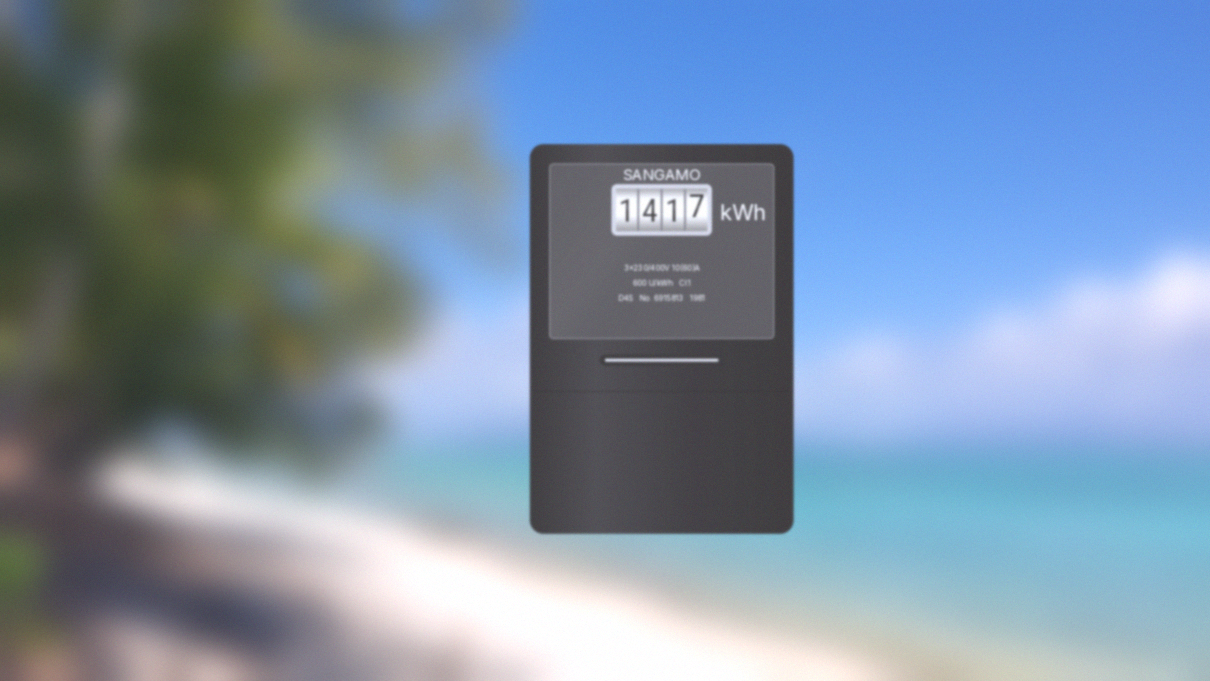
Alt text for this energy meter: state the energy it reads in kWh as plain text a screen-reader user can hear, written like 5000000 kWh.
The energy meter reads 1417 kWh
